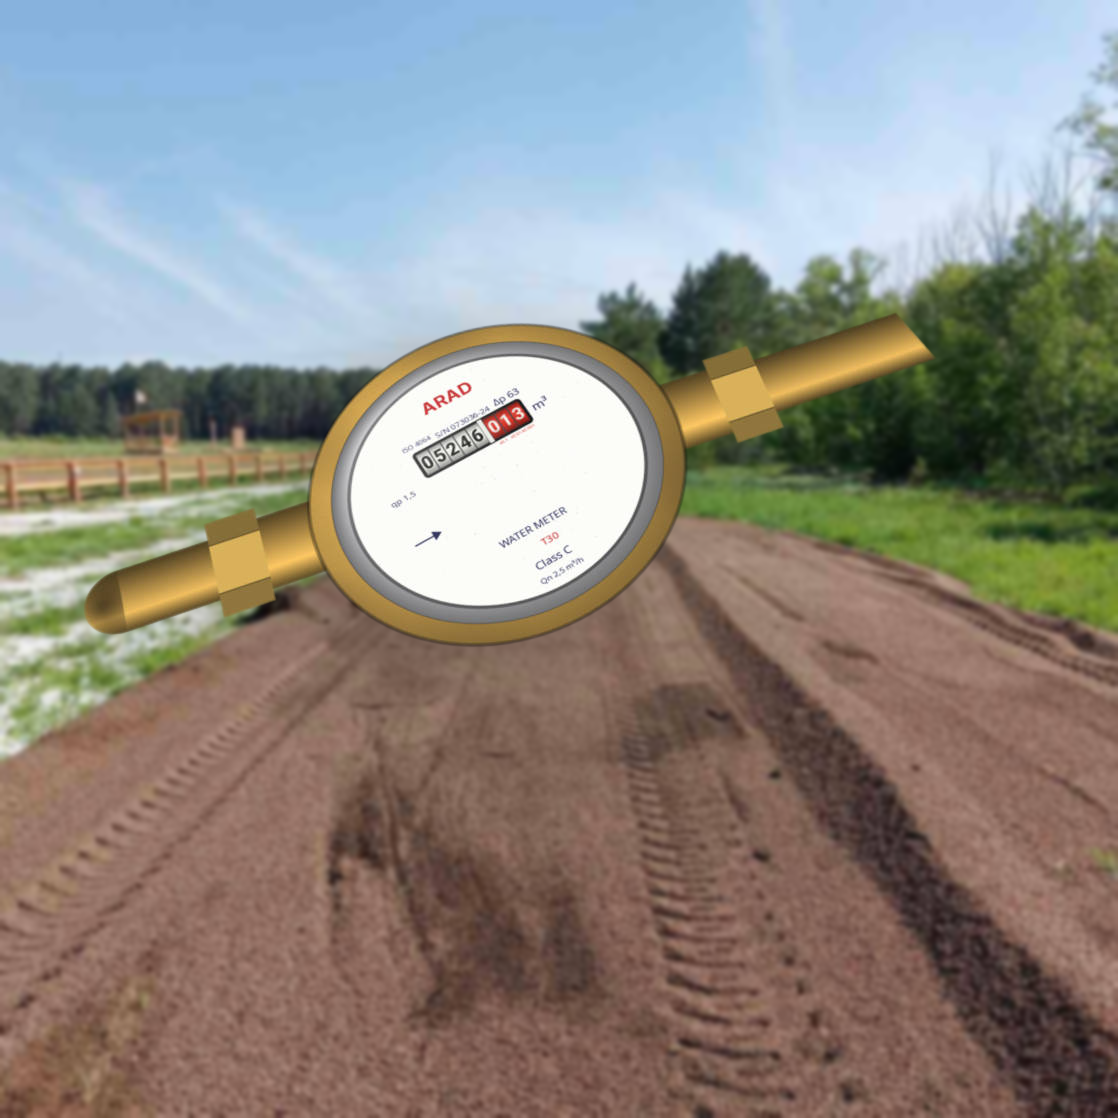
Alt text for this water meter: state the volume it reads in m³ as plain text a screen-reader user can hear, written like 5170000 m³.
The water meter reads 5246.013 m³
